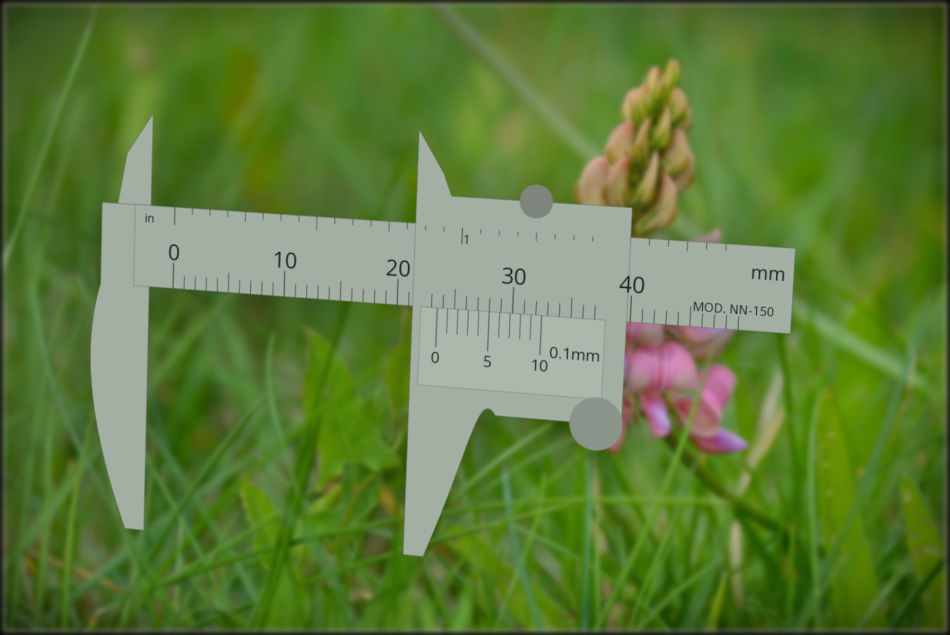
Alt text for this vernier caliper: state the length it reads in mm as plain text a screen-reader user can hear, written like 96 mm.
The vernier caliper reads 23.5 mm
